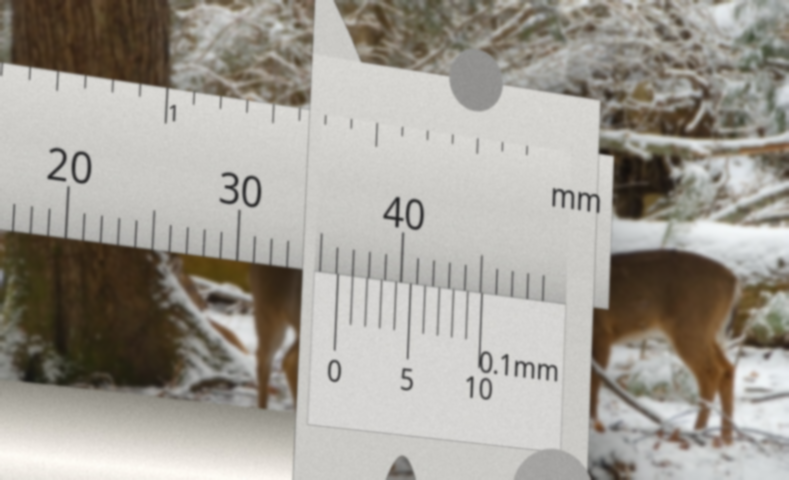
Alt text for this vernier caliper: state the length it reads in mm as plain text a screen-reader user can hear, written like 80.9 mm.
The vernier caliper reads 36.1 mm
